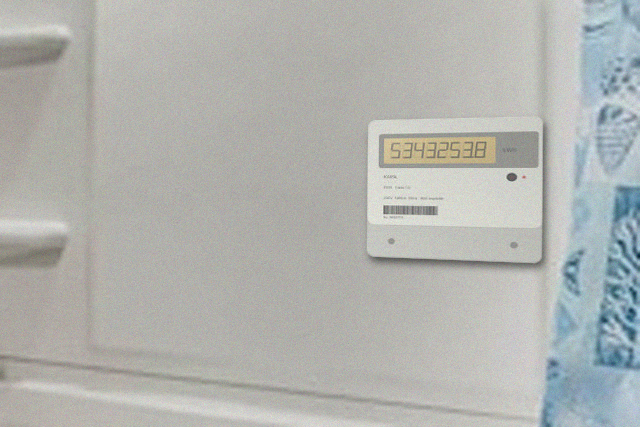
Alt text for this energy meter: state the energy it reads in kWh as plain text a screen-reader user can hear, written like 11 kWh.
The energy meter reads 5343253.8 kWh
